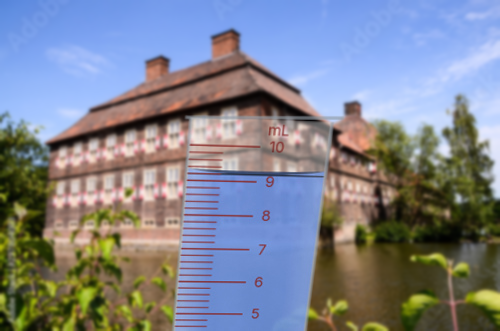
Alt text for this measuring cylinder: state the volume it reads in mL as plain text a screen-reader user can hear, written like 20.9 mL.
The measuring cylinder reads 9.2 mL
